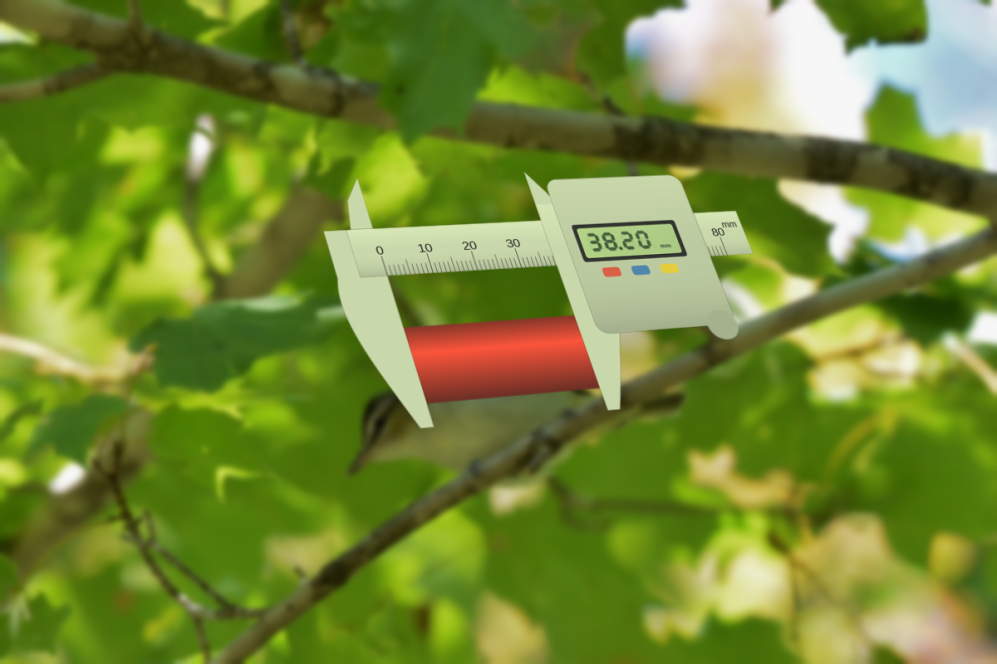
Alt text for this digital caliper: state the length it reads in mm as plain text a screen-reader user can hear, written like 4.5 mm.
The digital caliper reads 38.20 mm
